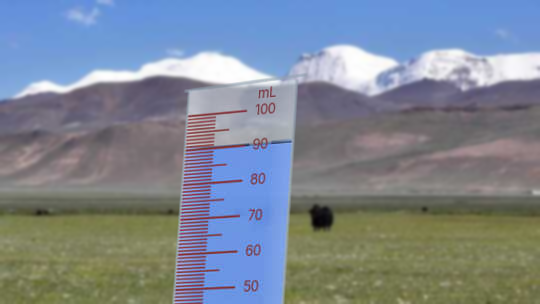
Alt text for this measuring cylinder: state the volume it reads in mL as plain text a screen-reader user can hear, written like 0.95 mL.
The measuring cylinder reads 90 mL
